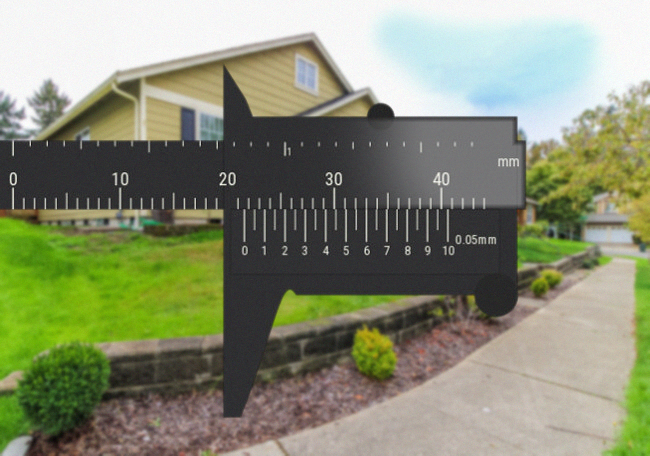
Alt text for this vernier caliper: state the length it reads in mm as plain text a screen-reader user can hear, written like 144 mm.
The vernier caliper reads 21.6 mm
